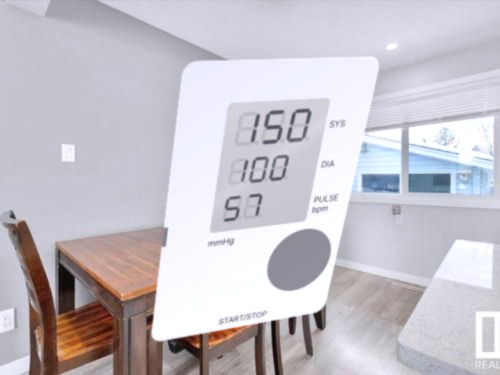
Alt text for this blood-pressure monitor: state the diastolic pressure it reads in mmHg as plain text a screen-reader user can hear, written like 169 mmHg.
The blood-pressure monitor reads 100 mmHg
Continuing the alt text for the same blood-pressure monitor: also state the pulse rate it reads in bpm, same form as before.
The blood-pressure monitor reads 57 bpm
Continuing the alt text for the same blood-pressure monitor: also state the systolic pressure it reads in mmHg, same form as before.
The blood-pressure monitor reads 150 mmHg
